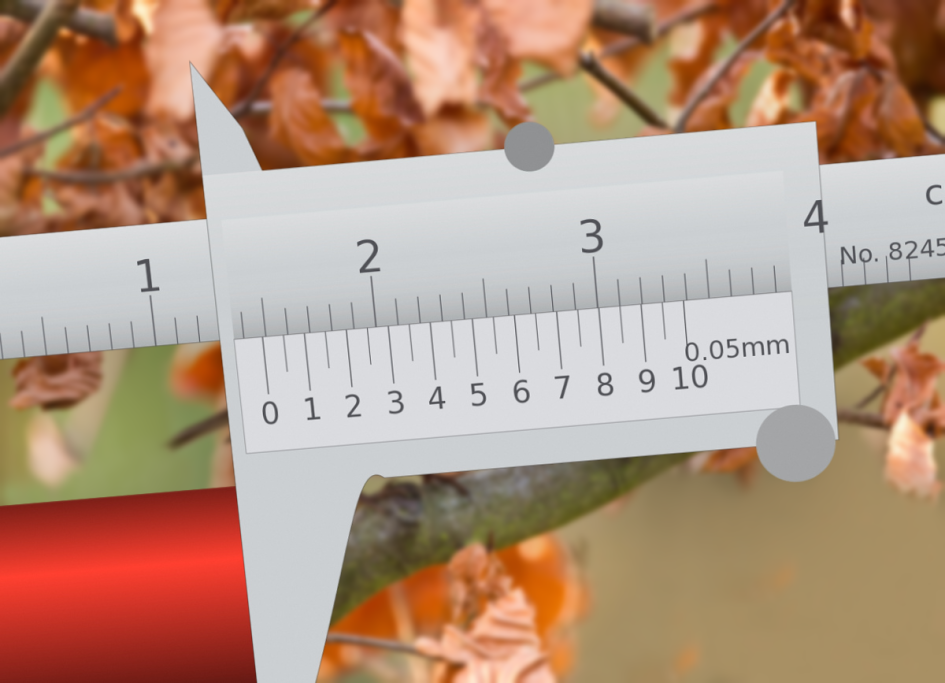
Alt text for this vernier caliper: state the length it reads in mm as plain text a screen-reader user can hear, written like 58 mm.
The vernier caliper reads 14.85 mm
